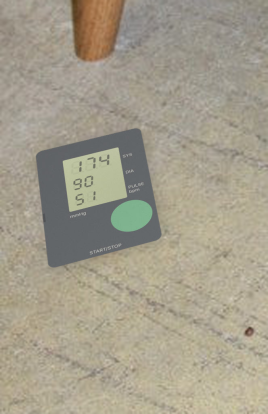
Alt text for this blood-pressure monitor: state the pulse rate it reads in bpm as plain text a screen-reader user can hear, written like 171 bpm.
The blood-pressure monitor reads 51 bpm
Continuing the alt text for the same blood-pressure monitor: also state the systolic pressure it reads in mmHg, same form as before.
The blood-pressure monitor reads 174 mmHg
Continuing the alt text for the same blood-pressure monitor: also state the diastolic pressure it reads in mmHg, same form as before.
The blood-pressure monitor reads 90 mmHg
